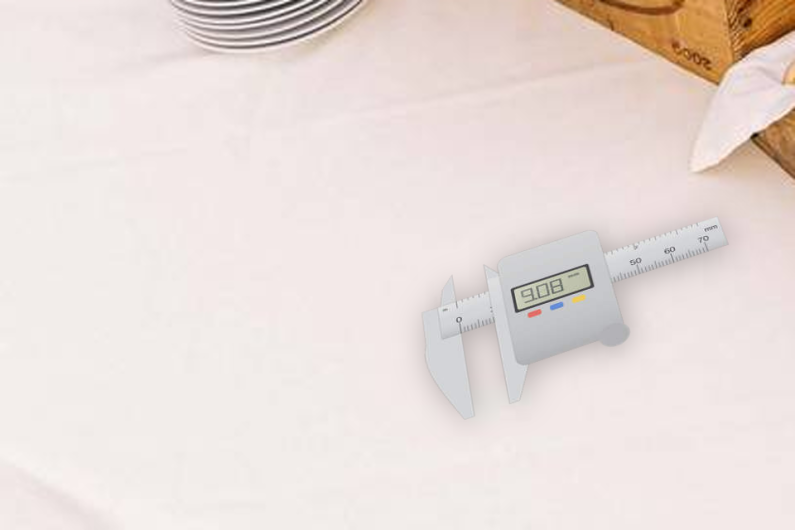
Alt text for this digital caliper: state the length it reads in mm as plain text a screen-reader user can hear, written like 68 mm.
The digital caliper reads 9.08 mm
